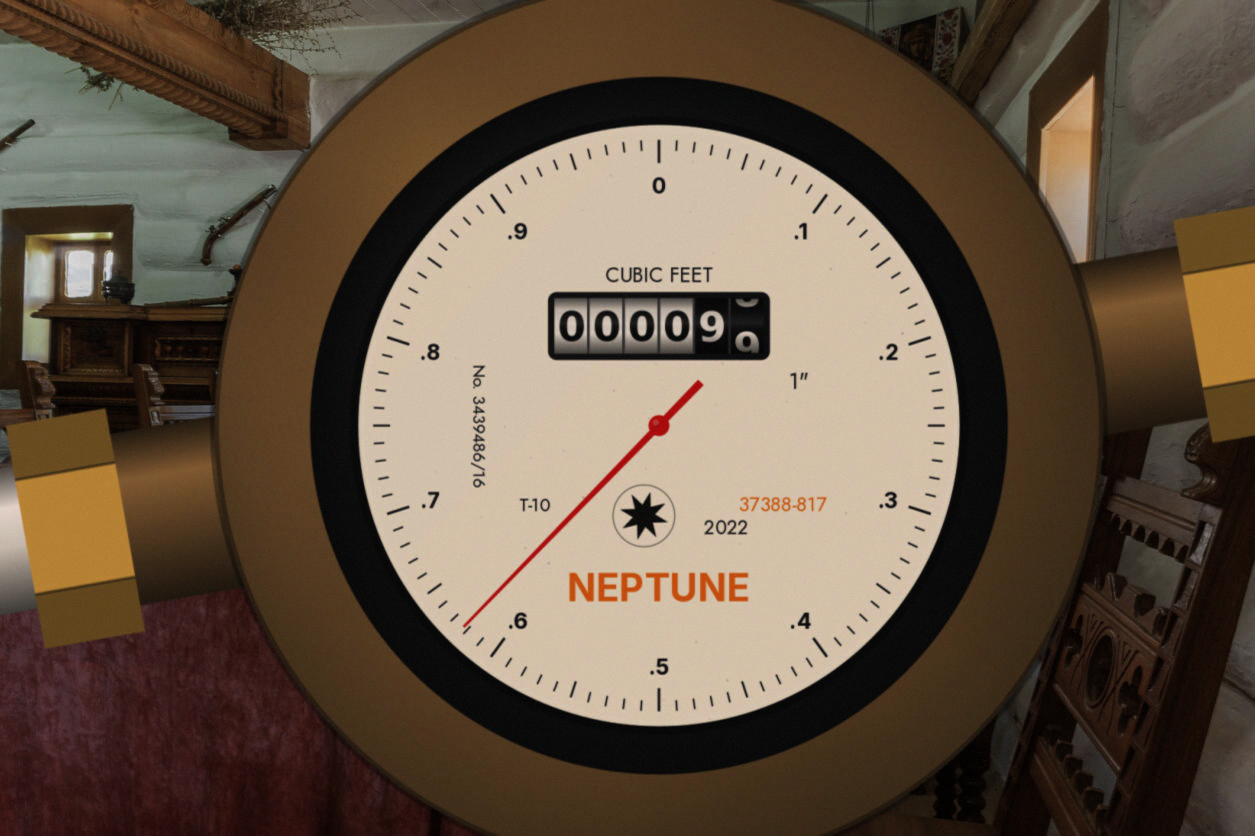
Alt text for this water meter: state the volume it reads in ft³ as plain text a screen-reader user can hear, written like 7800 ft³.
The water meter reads 98.62 ft³
